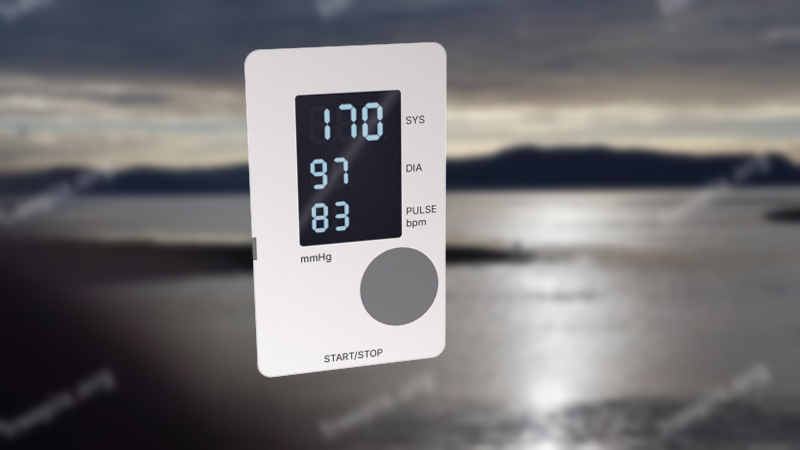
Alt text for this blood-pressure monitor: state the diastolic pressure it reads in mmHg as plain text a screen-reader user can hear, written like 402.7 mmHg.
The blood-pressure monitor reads 97 mmHg
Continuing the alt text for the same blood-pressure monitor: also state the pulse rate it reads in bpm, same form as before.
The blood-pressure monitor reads 83 bpm
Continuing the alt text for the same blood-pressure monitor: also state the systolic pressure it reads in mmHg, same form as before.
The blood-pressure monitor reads 170 mmHg
